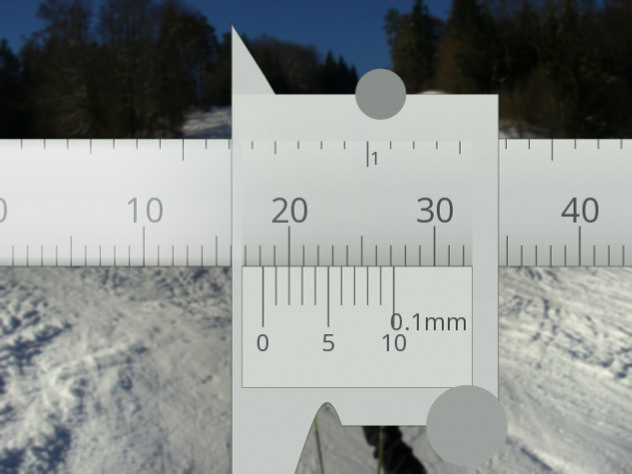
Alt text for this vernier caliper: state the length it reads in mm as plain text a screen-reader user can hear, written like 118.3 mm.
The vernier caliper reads 18.2 mm
